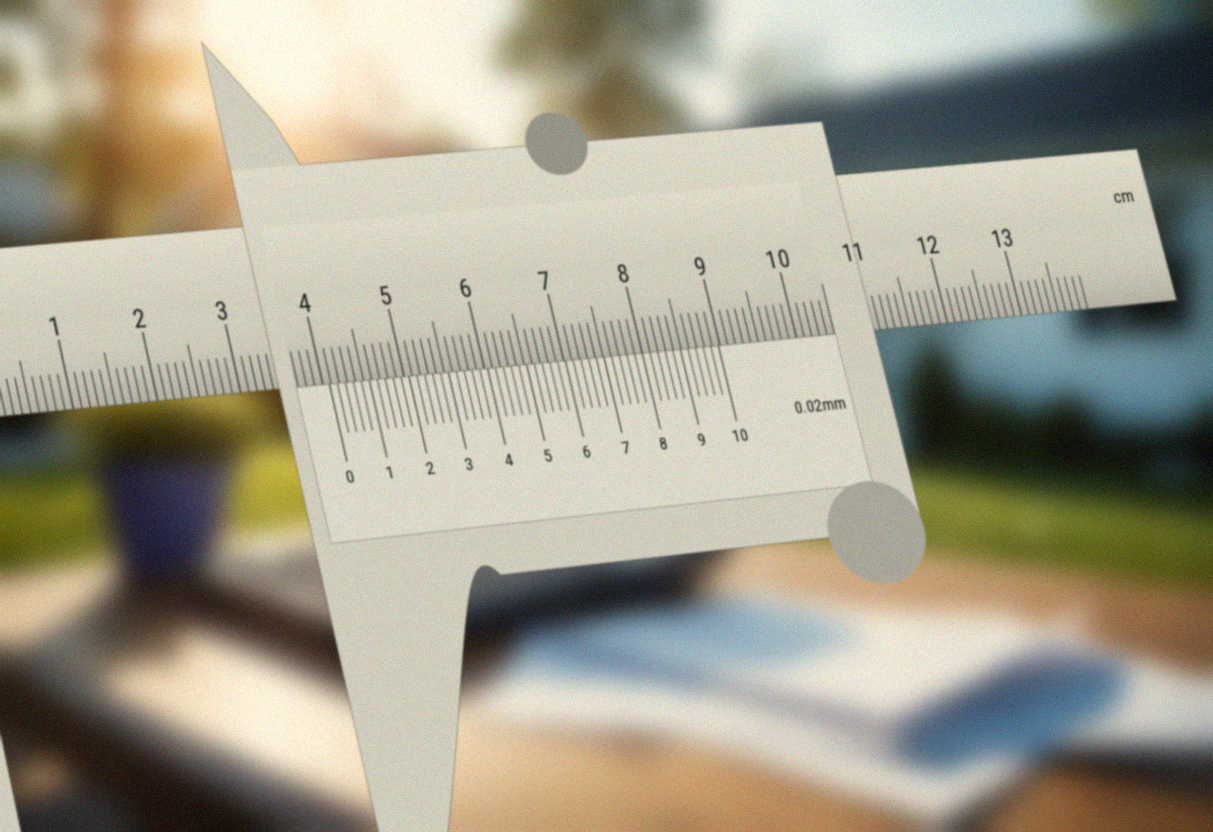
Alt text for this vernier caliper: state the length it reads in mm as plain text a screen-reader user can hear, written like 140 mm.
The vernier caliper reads 40.8 mm
